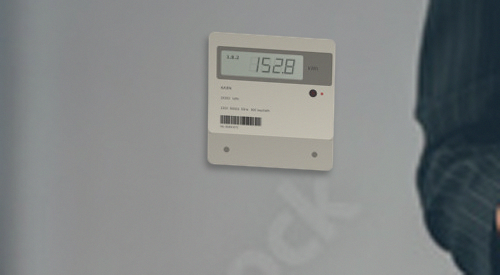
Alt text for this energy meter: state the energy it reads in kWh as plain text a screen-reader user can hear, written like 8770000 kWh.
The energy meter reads 152.8 kWh
